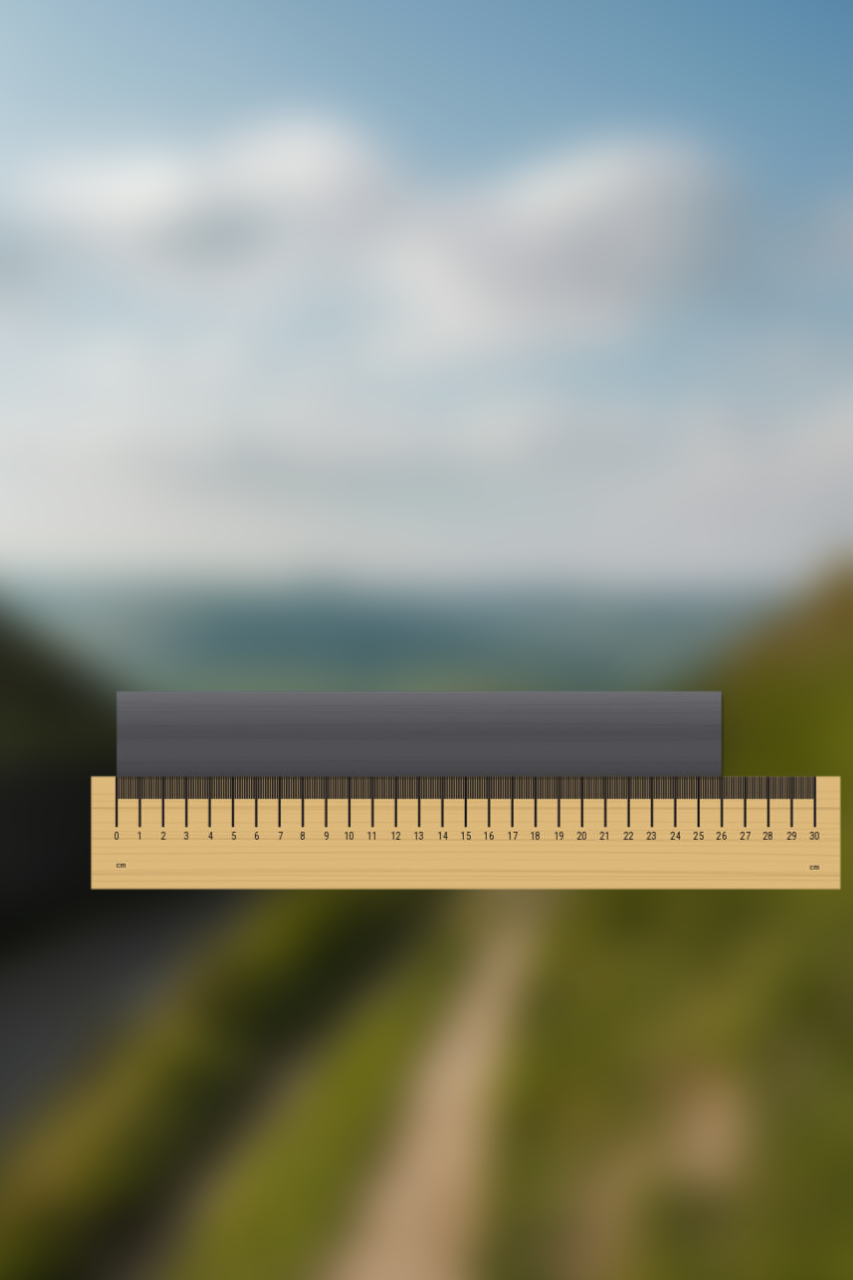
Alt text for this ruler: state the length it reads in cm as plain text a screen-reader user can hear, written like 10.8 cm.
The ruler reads 26 cm
